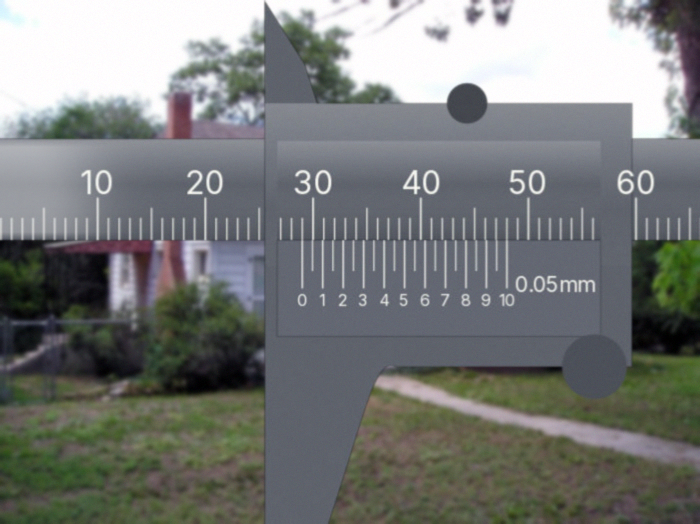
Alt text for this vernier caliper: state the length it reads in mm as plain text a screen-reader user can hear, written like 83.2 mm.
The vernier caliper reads 29.0 mm
